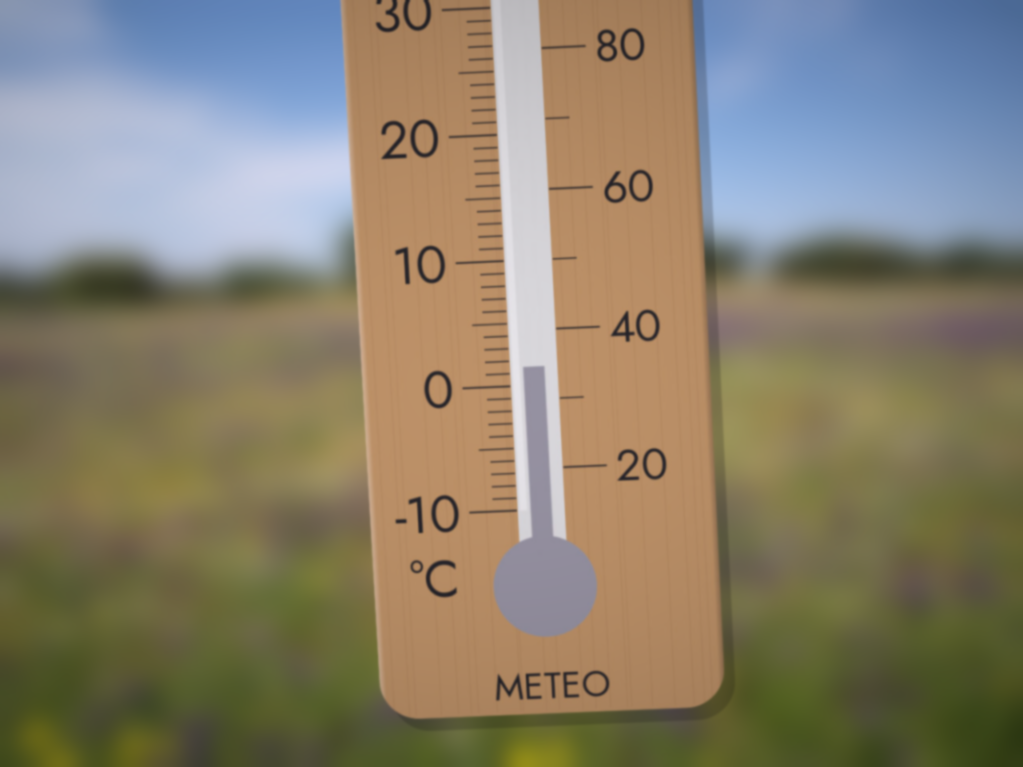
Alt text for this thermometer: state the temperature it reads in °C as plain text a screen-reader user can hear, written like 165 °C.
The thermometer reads 1.5 °C
